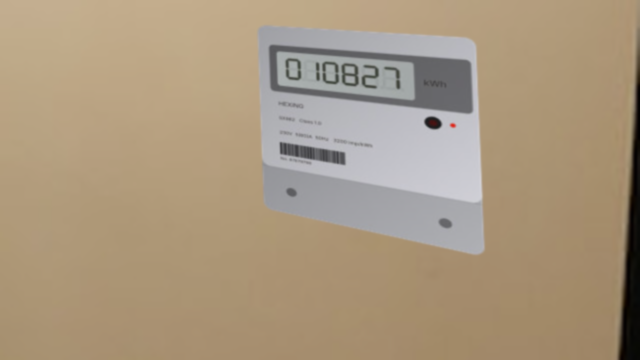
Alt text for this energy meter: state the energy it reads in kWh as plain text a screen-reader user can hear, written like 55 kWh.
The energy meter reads 10827 kWh
